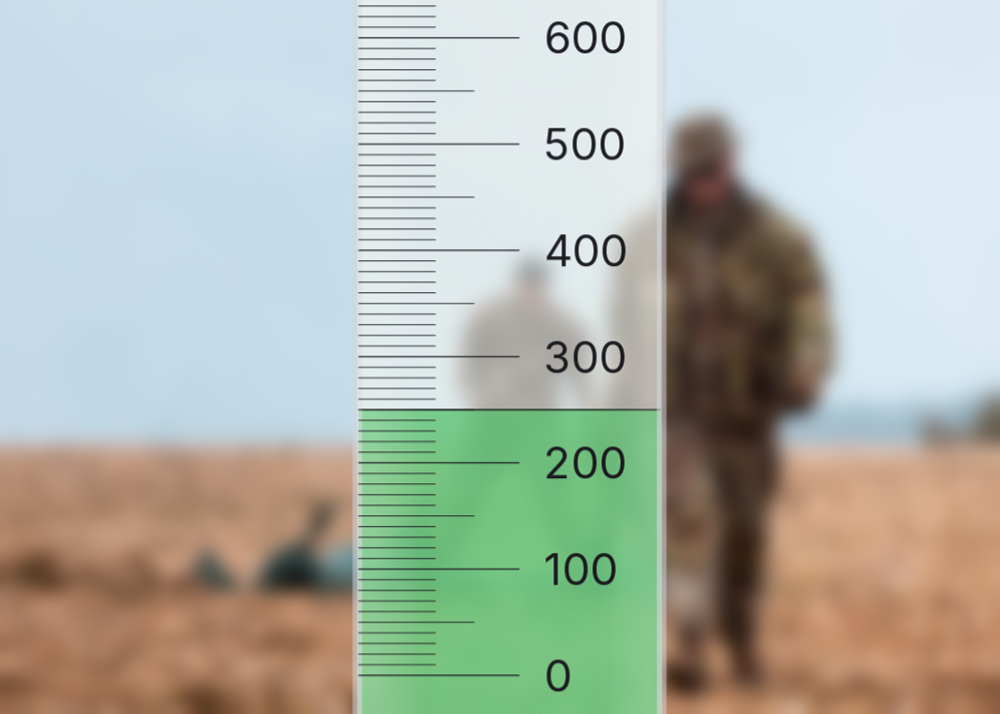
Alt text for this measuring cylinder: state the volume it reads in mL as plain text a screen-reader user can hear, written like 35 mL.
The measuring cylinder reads 250 mL
